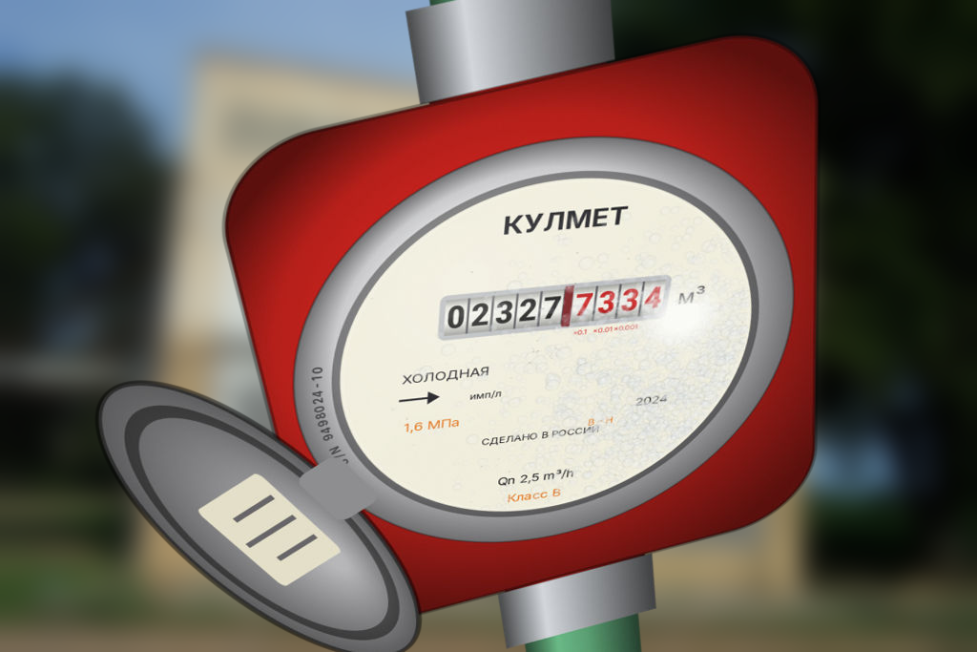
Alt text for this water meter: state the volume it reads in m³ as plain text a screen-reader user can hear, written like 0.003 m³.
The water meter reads 2327.7334 m³
